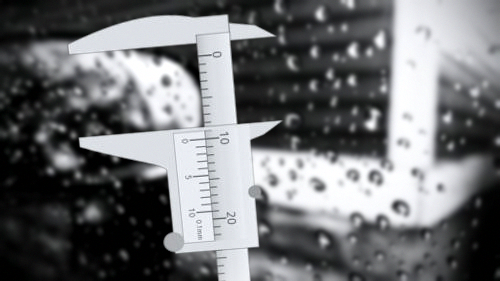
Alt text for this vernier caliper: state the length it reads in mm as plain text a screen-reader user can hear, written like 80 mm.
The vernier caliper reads 10.0 mm
